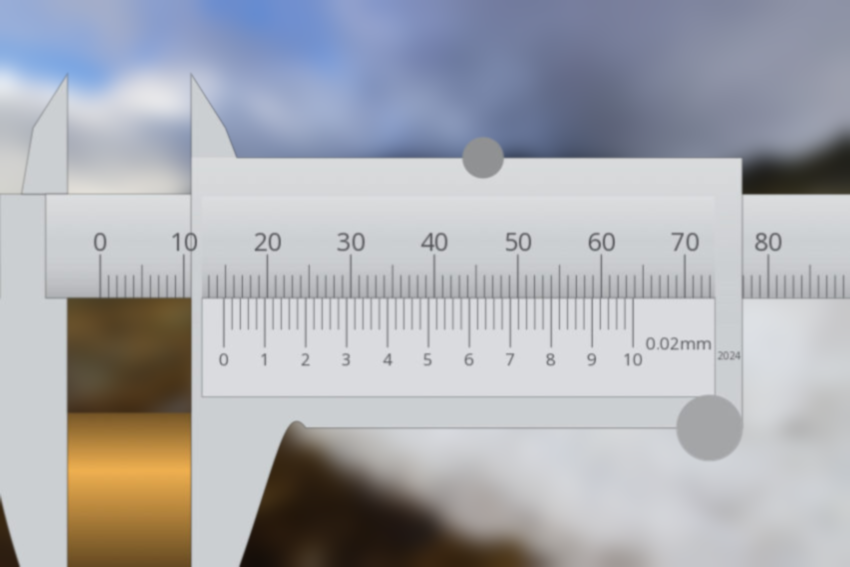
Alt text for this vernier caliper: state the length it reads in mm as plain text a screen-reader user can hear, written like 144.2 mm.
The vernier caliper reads 14.8 mm
